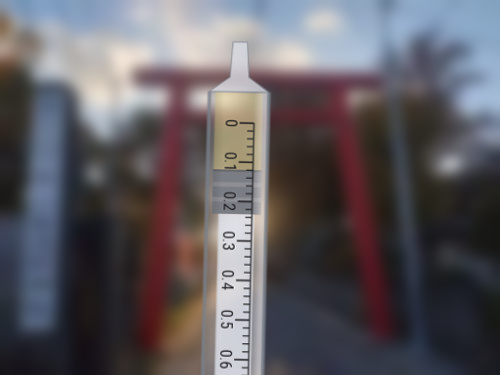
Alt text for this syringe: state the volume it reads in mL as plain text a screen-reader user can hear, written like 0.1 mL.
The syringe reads 0.12 mL
